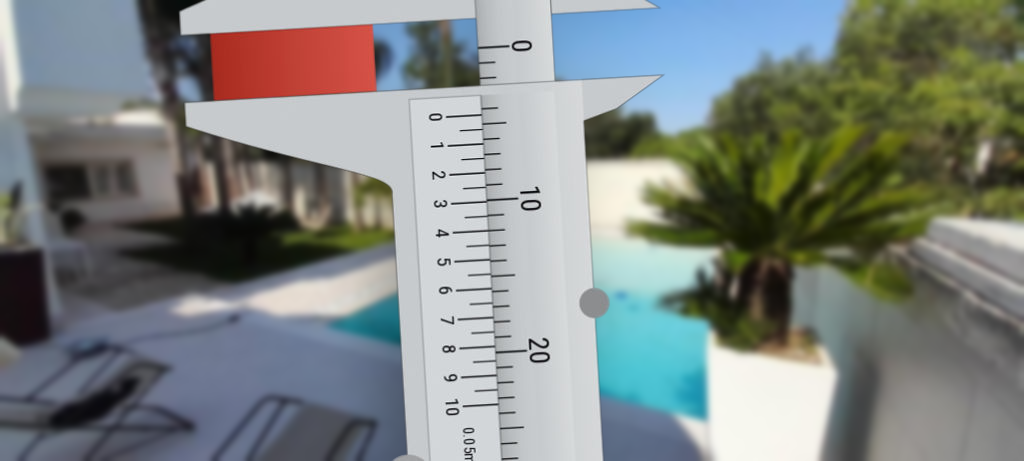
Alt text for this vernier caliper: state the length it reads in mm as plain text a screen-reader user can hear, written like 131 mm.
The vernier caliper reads 4.4 mm
